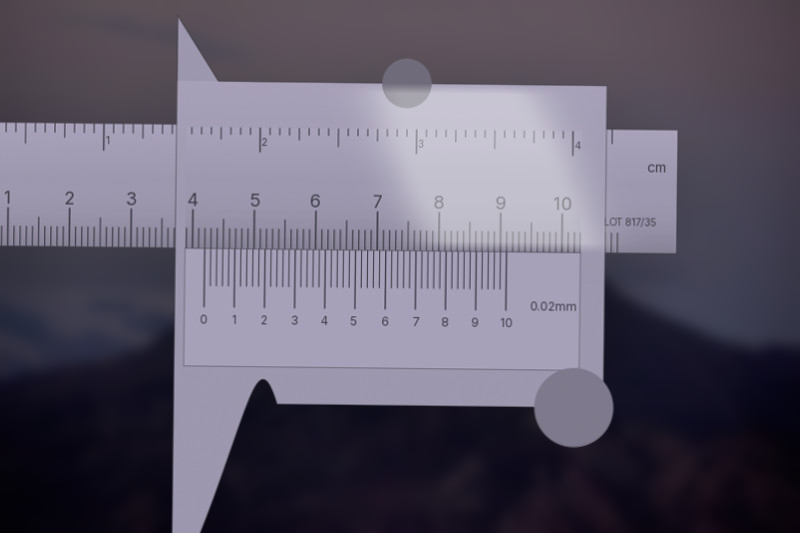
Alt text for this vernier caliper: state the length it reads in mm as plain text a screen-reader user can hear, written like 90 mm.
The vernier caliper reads 42.0 mm
